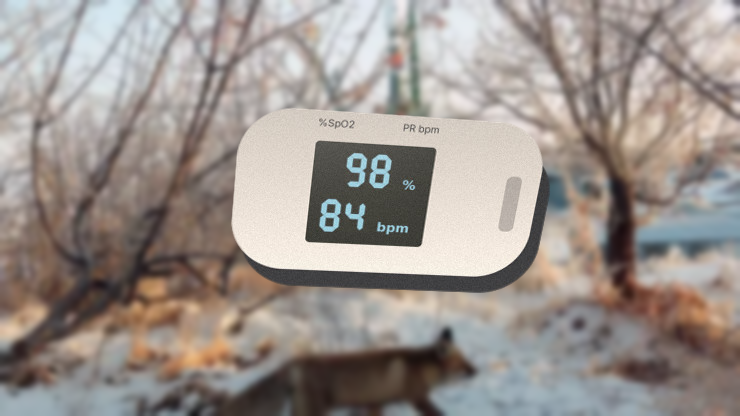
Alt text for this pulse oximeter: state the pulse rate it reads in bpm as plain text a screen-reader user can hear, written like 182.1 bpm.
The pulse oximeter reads 84 bpm
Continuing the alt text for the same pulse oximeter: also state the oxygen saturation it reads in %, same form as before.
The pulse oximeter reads 98 %
